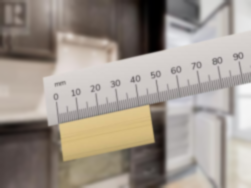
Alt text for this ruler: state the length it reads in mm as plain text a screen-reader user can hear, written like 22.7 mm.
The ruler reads 45 mm
